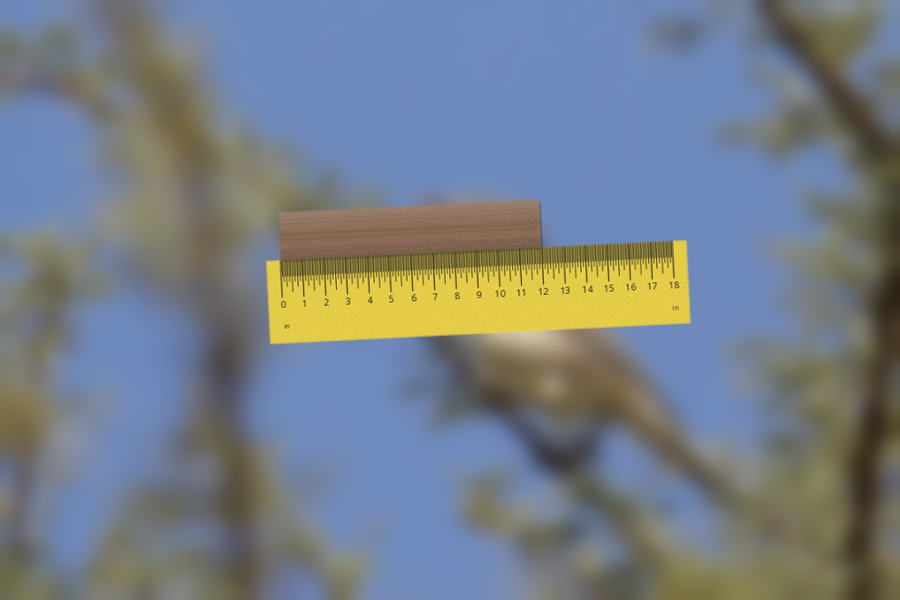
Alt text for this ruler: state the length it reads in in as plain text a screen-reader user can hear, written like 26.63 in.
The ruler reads 12 in
